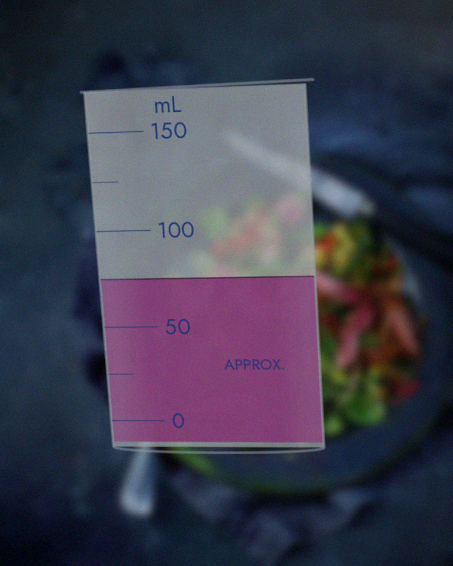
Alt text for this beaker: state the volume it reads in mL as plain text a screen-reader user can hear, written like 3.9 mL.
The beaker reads 75 mL
